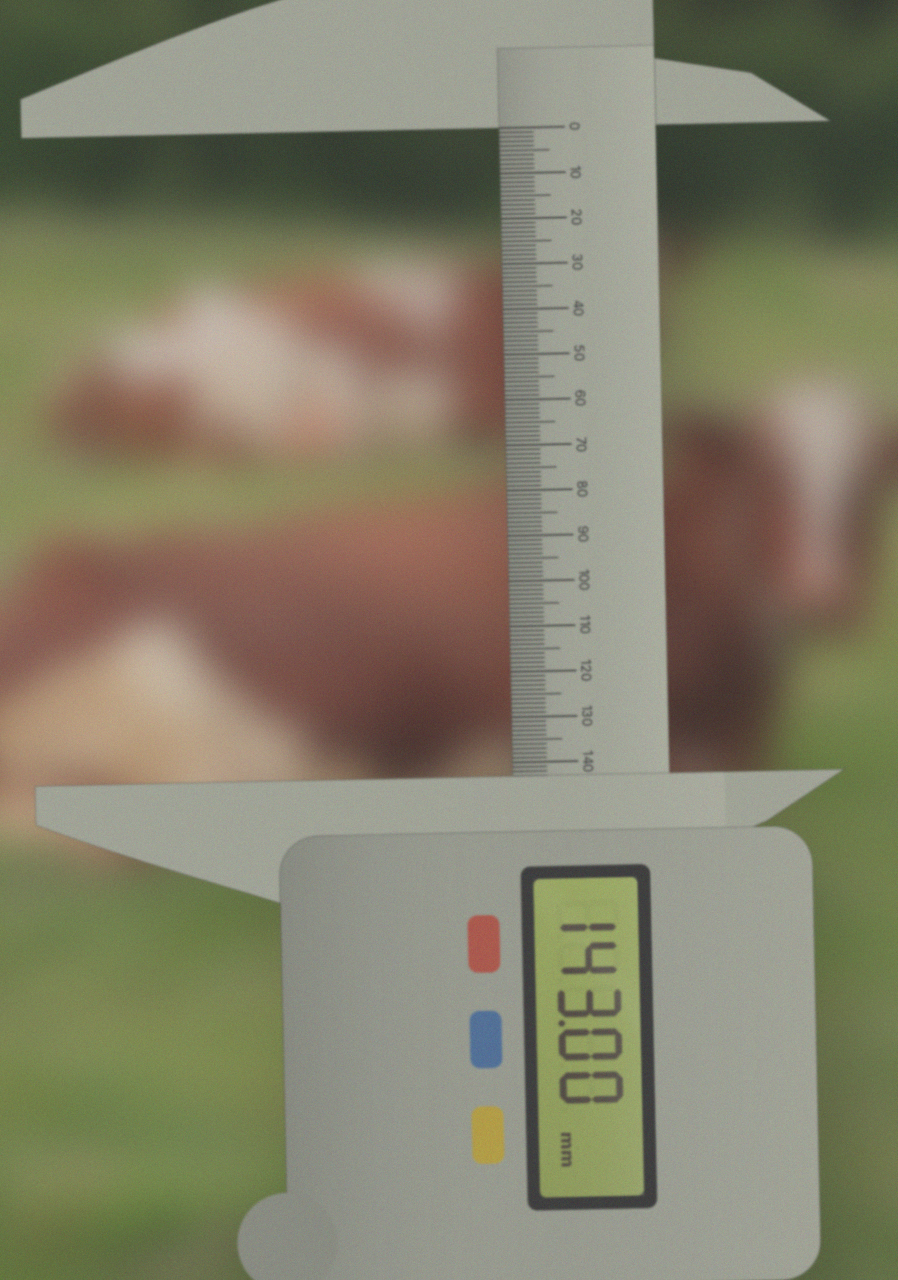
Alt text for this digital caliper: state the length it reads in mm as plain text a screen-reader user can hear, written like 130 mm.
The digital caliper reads 143.00 mm
